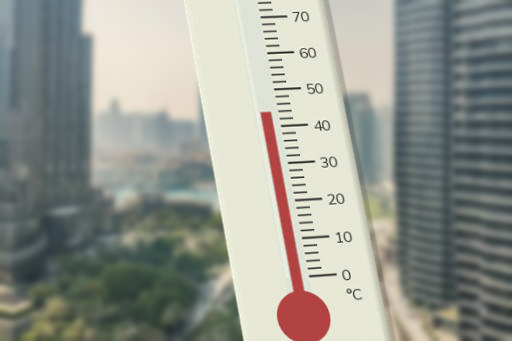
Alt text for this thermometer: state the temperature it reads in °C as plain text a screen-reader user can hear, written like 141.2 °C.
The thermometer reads 44 °C
